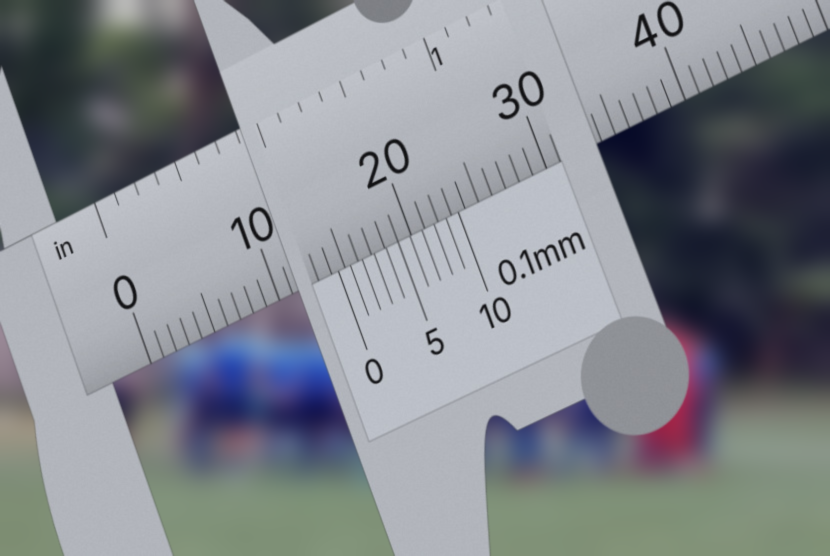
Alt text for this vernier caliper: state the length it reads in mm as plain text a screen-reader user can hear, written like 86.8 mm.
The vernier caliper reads 14.5 mm
